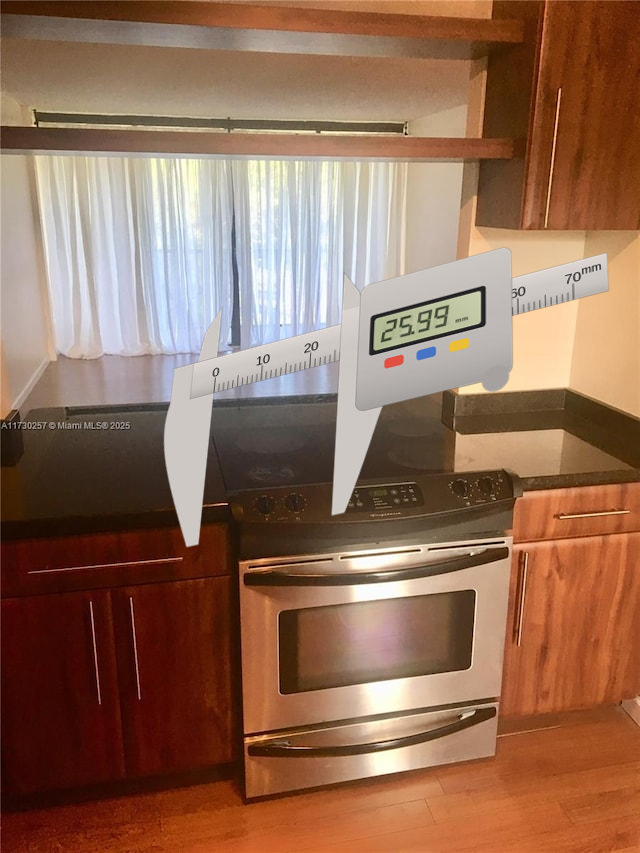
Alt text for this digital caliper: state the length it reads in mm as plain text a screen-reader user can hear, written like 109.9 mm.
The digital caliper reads 25.99 mm
